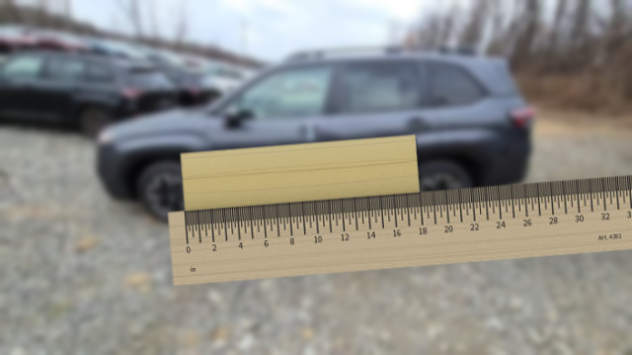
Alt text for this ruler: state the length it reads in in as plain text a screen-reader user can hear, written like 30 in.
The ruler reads 18 in
